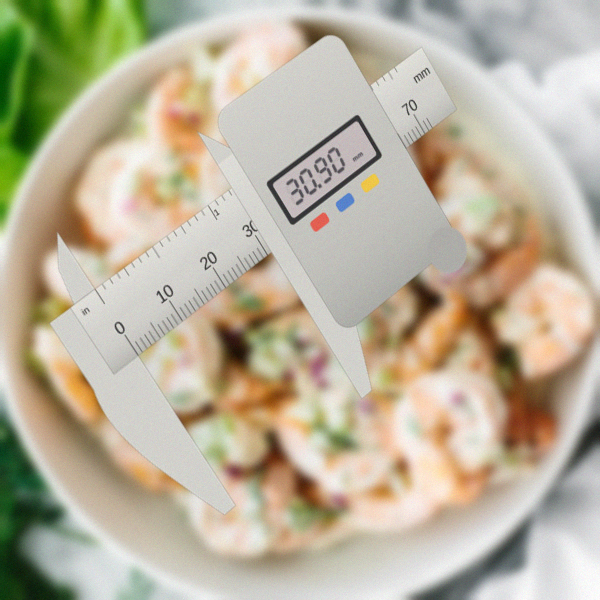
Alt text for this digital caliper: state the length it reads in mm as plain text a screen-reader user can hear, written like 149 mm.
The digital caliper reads 30.90 mm
